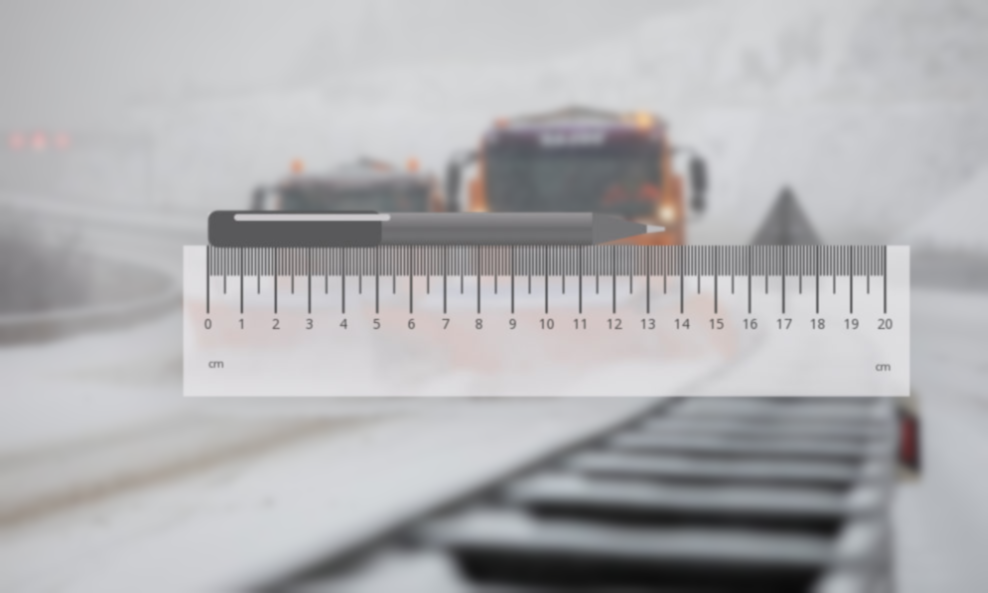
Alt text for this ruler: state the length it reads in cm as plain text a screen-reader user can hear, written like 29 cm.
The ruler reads 13.5 cm
